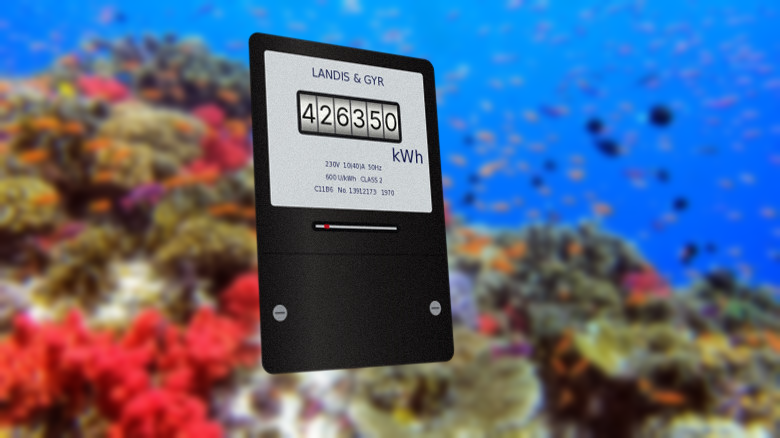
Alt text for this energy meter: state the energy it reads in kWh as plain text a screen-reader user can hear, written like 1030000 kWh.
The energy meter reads 426350 kWh
